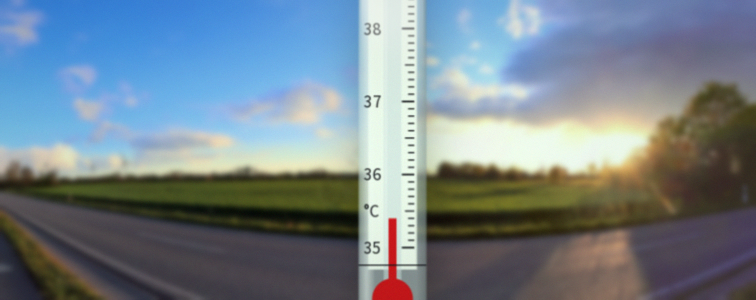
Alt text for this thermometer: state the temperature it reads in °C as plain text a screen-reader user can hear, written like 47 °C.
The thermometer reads 35.4 °C
